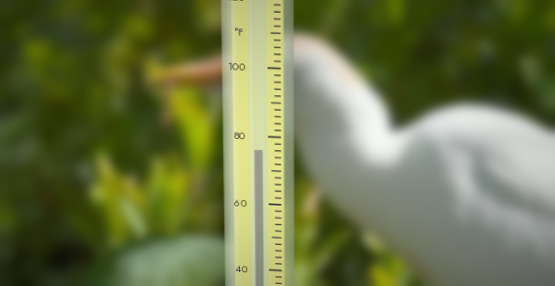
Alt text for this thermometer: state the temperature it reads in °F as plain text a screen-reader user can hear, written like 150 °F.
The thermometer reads 76 °F
